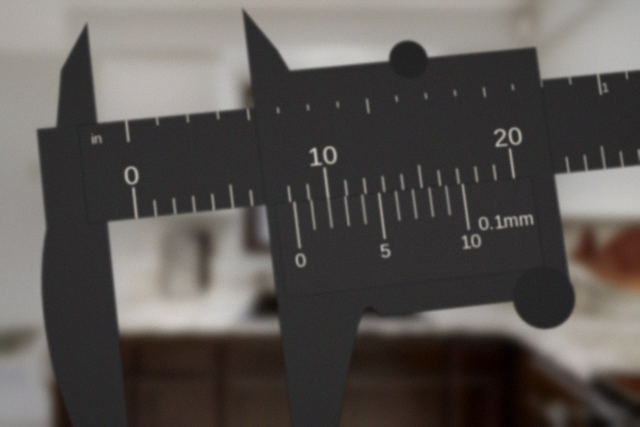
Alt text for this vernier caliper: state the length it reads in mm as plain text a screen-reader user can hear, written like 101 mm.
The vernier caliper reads 8.2 mm
